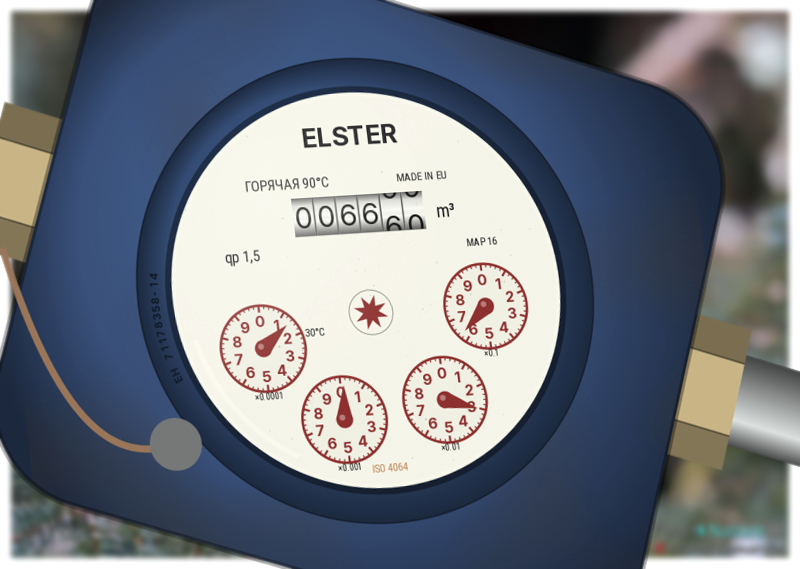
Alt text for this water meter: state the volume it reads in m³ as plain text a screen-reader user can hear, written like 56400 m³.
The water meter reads 6659.6301 m³
